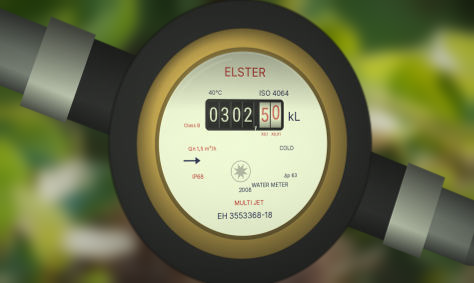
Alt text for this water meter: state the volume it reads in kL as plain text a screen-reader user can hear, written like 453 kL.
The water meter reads 302.50 kL
